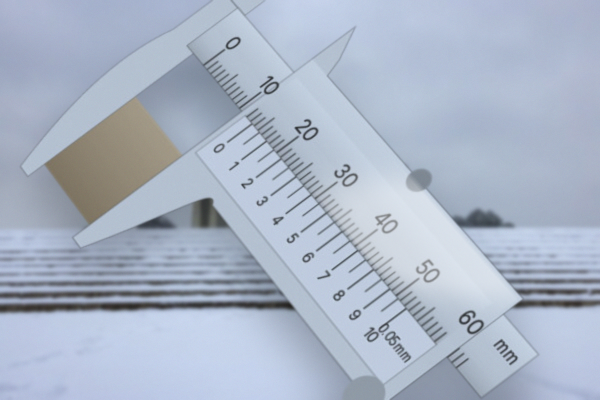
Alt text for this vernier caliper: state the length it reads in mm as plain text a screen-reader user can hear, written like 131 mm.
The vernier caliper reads 13.5 mm
